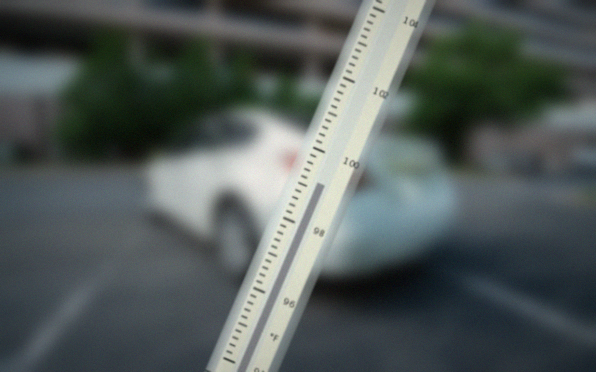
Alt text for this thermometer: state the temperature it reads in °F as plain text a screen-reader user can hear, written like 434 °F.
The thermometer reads 99.2 °F
